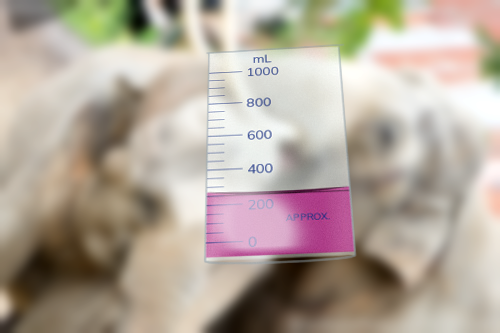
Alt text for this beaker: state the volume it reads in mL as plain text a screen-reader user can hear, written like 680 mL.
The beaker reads 250 mL
